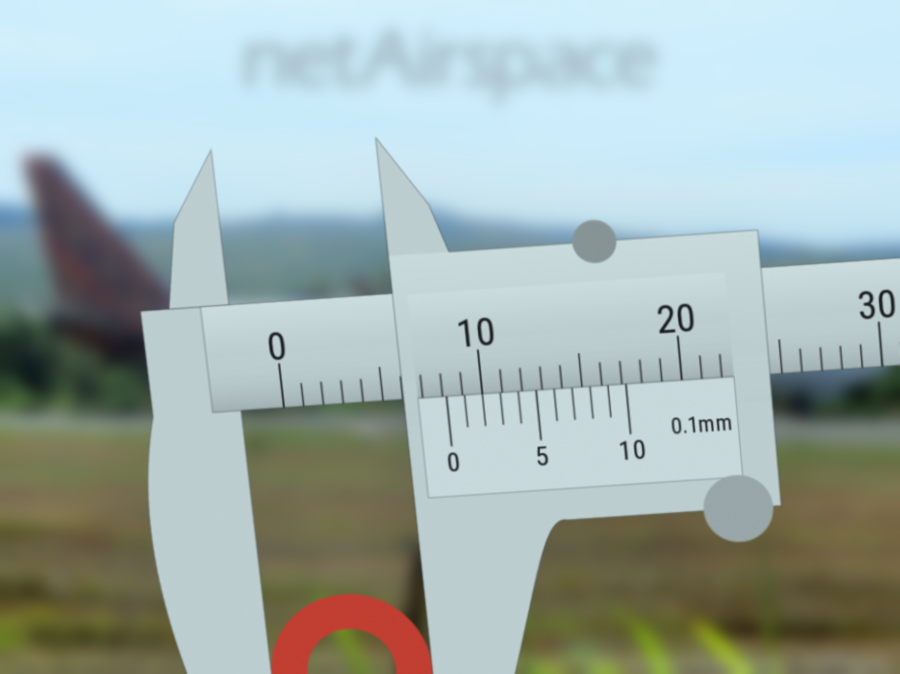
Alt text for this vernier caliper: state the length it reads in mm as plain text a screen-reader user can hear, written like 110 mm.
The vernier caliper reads 8.2 mm
